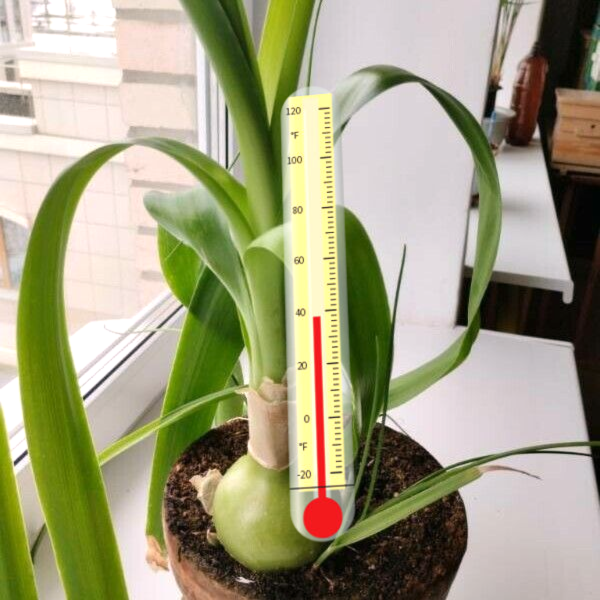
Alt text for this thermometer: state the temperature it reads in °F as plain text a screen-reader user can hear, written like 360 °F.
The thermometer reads 38 °F
